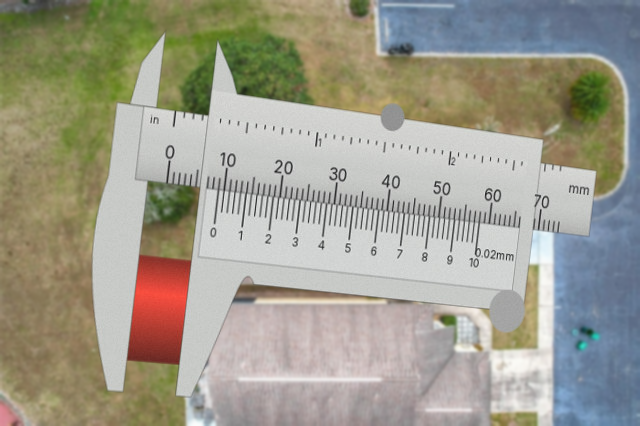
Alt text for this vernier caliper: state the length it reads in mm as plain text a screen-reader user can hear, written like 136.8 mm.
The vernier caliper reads 9.0 mm
